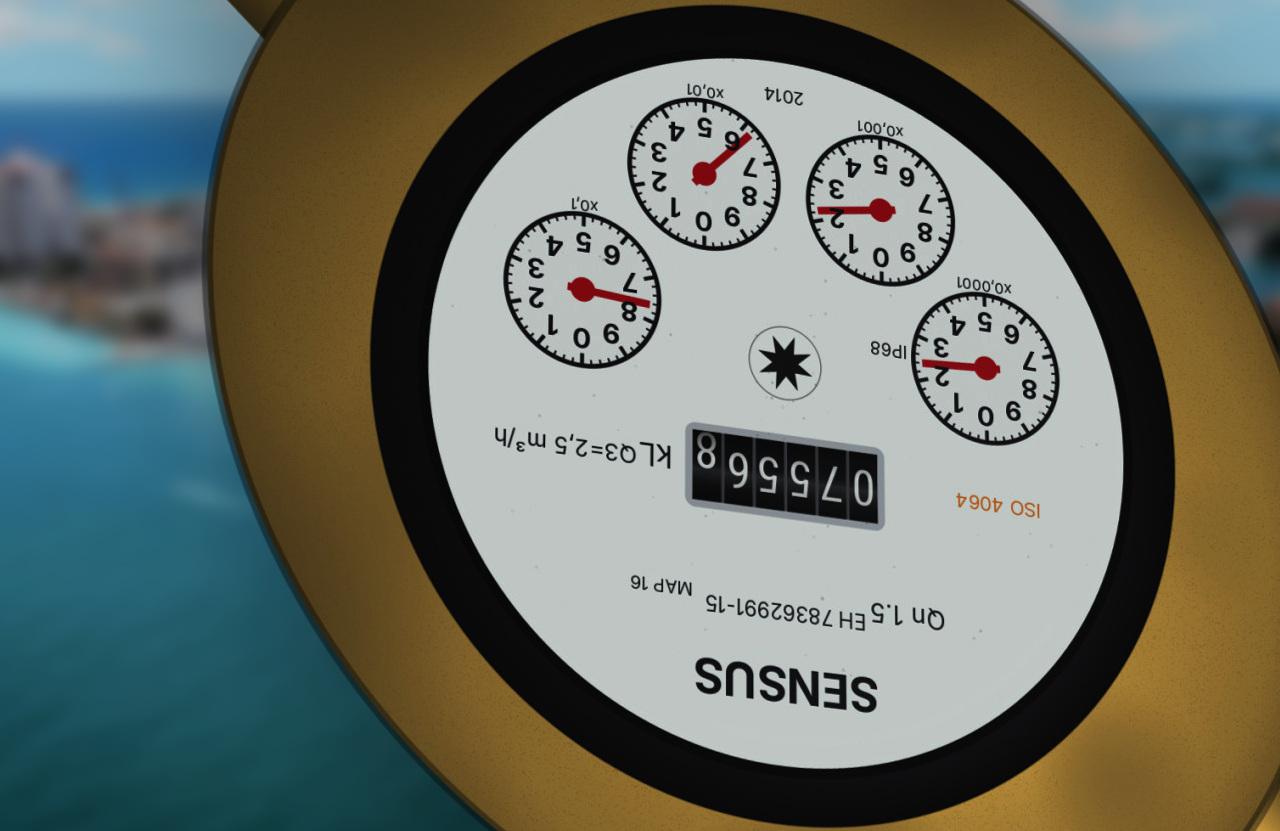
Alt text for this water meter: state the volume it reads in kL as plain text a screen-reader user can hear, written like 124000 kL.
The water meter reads 75567.7622 kL
